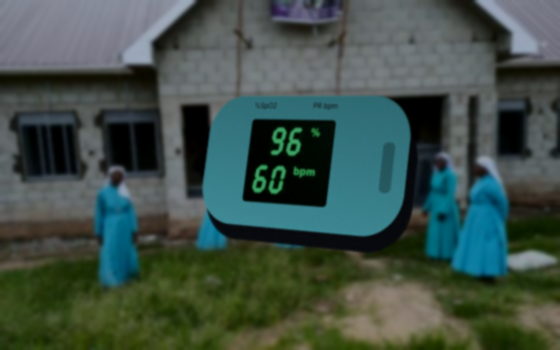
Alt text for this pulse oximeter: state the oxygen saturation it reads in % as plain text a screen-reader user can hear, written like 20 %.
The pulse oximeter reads 96 %
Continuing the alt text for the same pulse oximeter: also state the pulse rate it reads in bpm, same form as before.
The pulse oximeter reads 60 bpm
